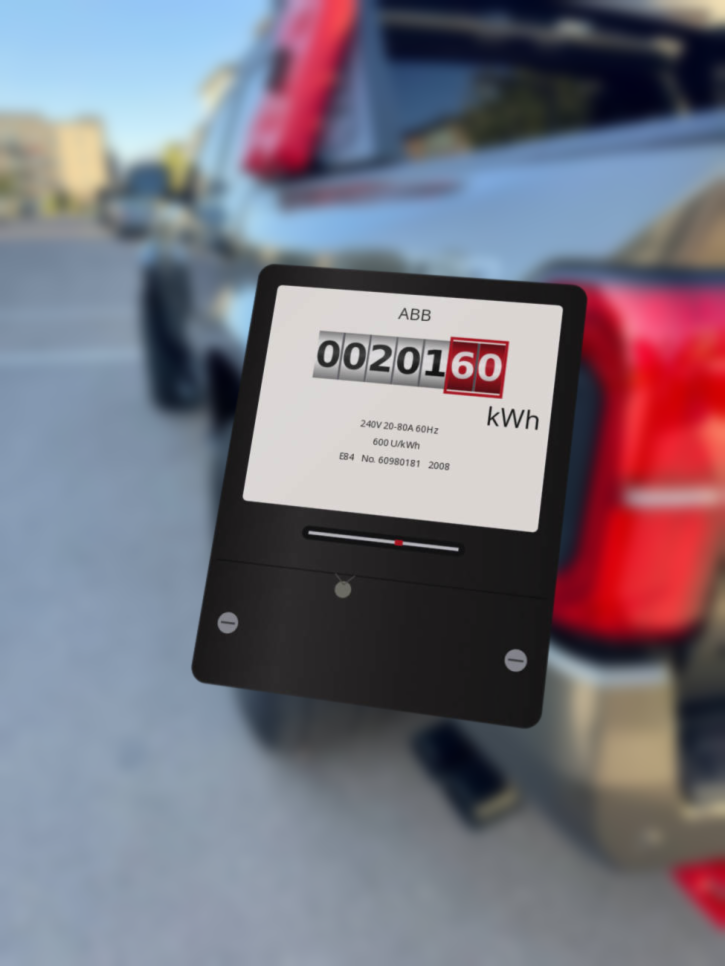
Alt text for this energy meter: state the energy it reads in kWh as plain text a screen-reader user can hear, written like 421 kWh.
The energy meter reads 201.60 kWh
